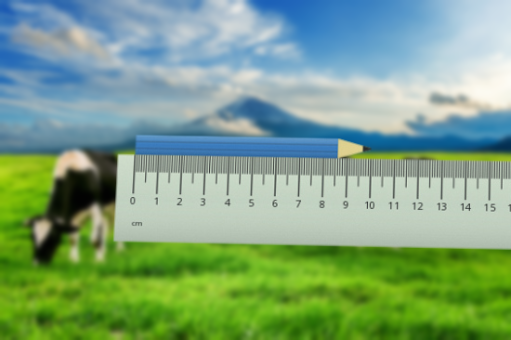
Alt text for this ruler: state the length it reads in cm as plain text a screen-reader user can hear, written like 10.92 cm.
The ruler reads 10 cm
